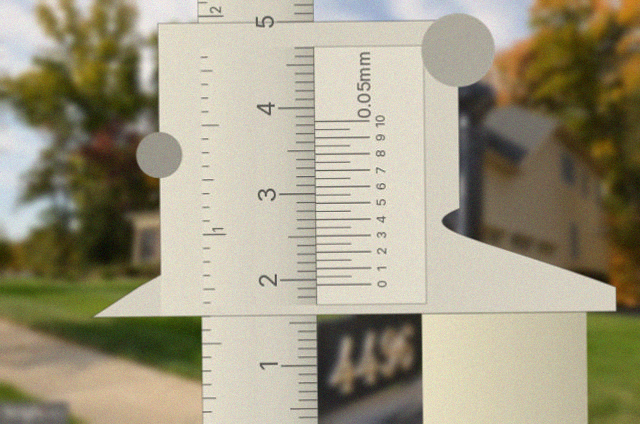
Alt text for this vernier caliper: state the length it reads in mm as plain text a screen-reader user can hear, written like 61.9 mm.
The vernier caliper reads 19.4 mm
